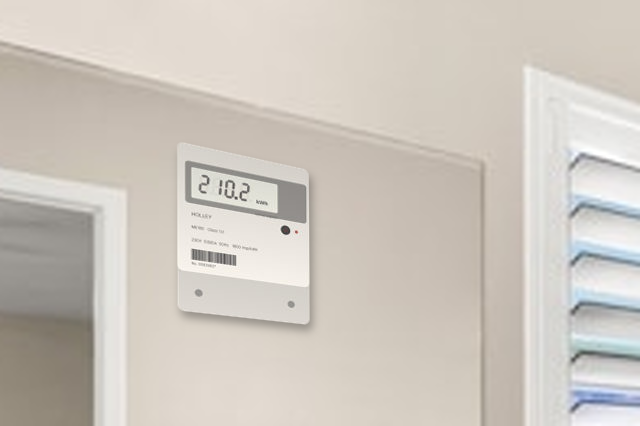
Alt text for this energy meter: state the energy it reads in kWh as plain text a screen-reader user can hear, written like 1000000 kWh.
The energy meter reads 210.2 kWh
